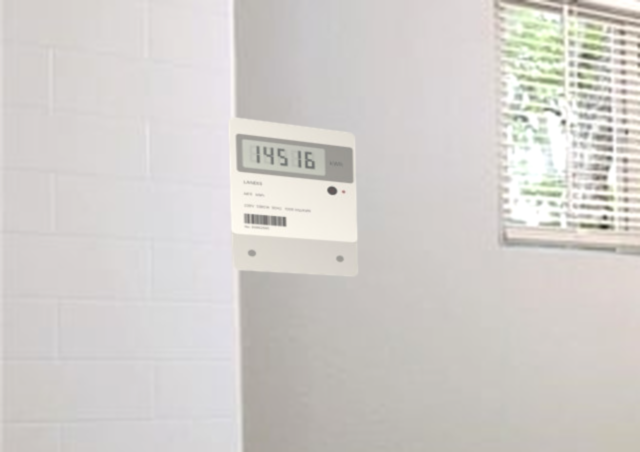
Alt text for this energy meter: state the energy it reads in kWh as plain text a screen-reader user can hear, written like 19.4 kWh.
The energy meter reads 14516 kWh
